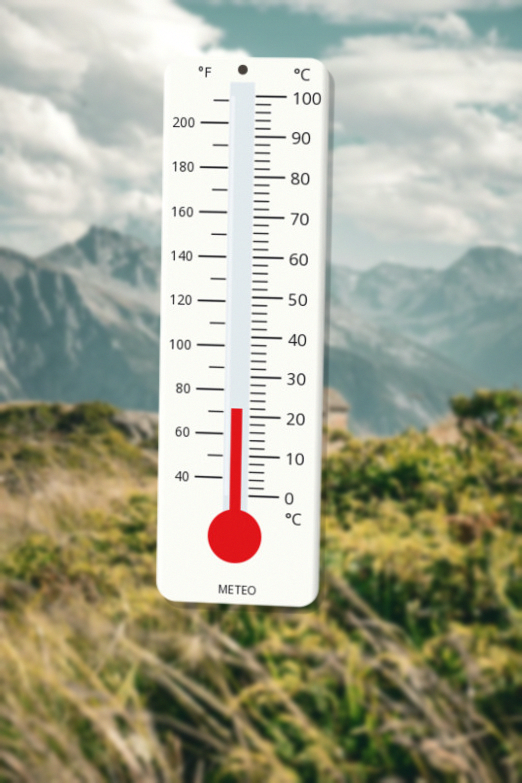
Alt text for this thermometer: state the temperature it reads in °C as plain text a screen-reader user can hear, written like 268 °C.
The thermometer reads 22 °C
